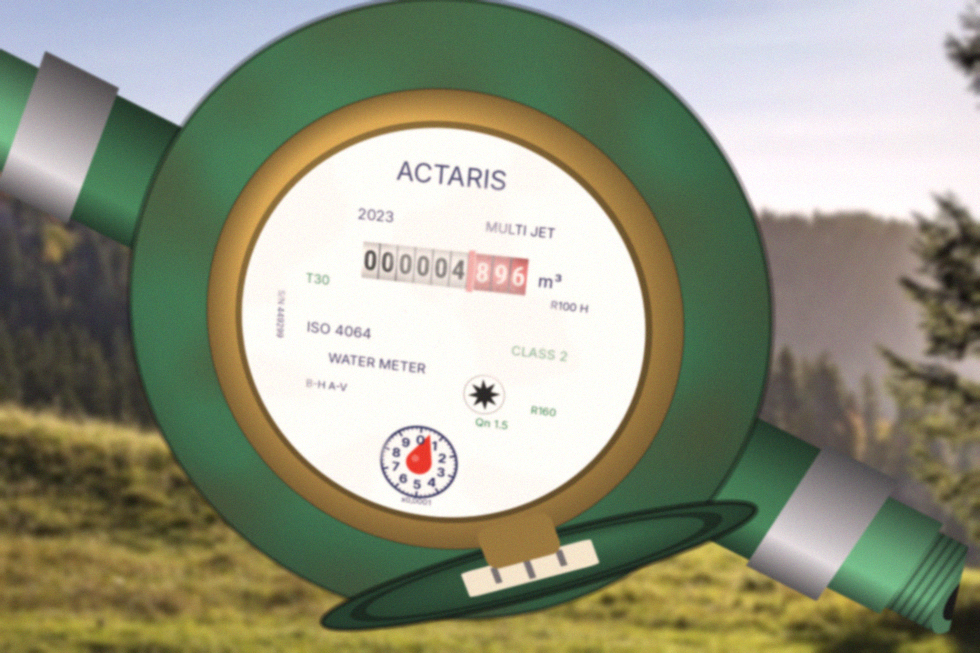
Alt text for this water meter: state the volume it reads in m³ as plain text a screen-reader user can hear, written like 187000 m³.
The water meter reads 4.8960 m³
